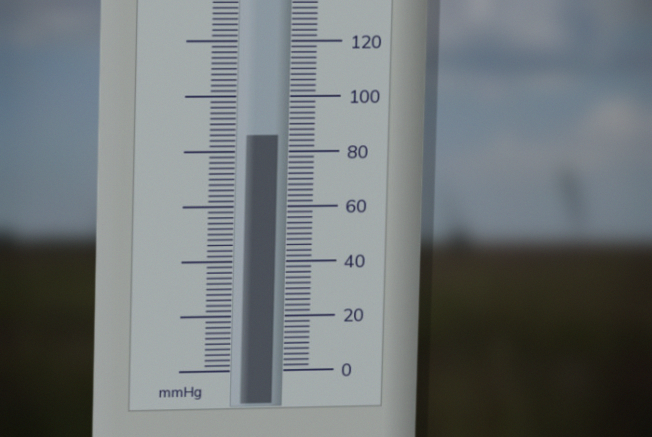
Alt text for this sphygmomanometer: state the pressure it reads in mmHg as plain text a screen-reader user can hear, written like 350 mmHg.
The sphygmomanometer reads 86 mmHg
